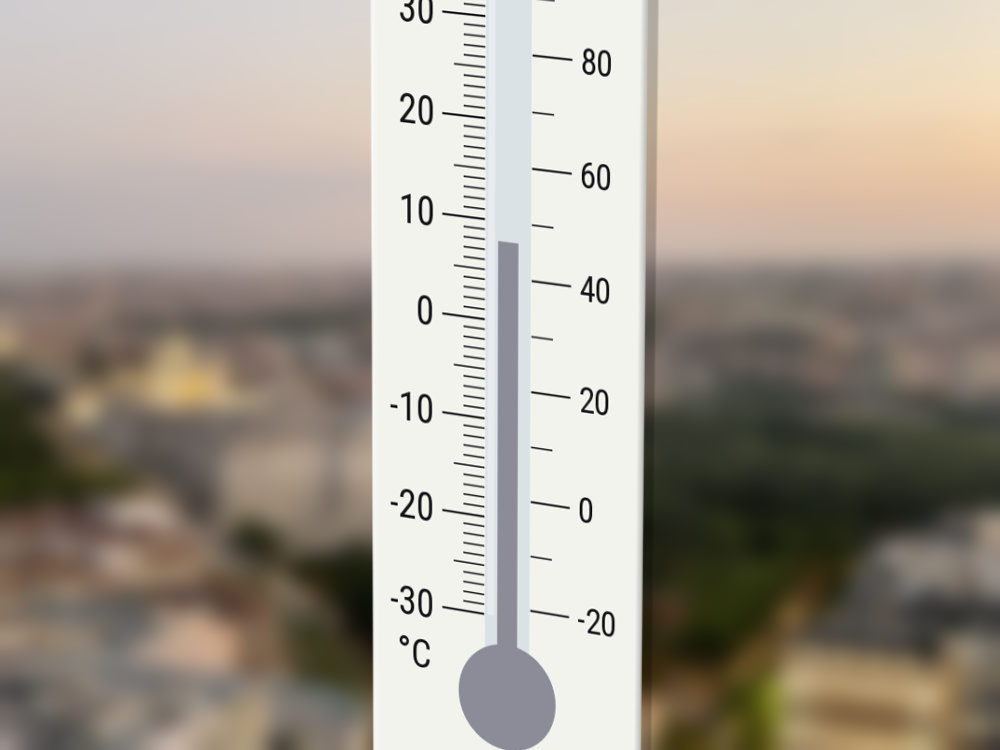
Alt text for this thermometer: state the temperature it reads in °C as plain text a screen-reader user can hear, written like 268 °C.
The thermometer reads 8 °C
